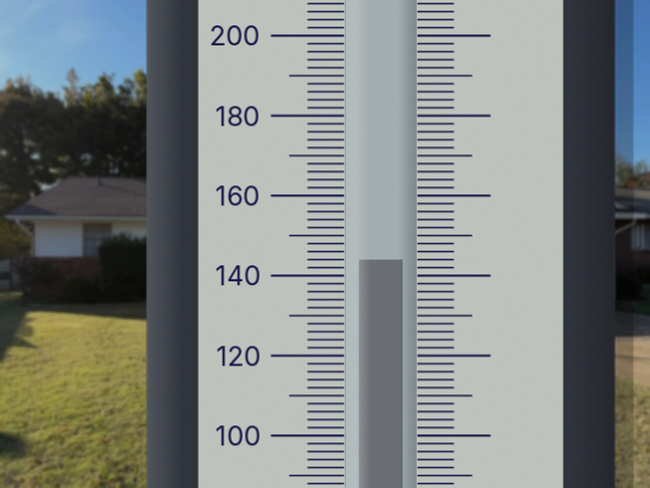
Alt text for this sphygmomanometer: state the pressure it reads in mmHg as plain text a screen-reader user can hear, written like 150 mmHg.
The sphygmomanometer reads 144 mmHg
